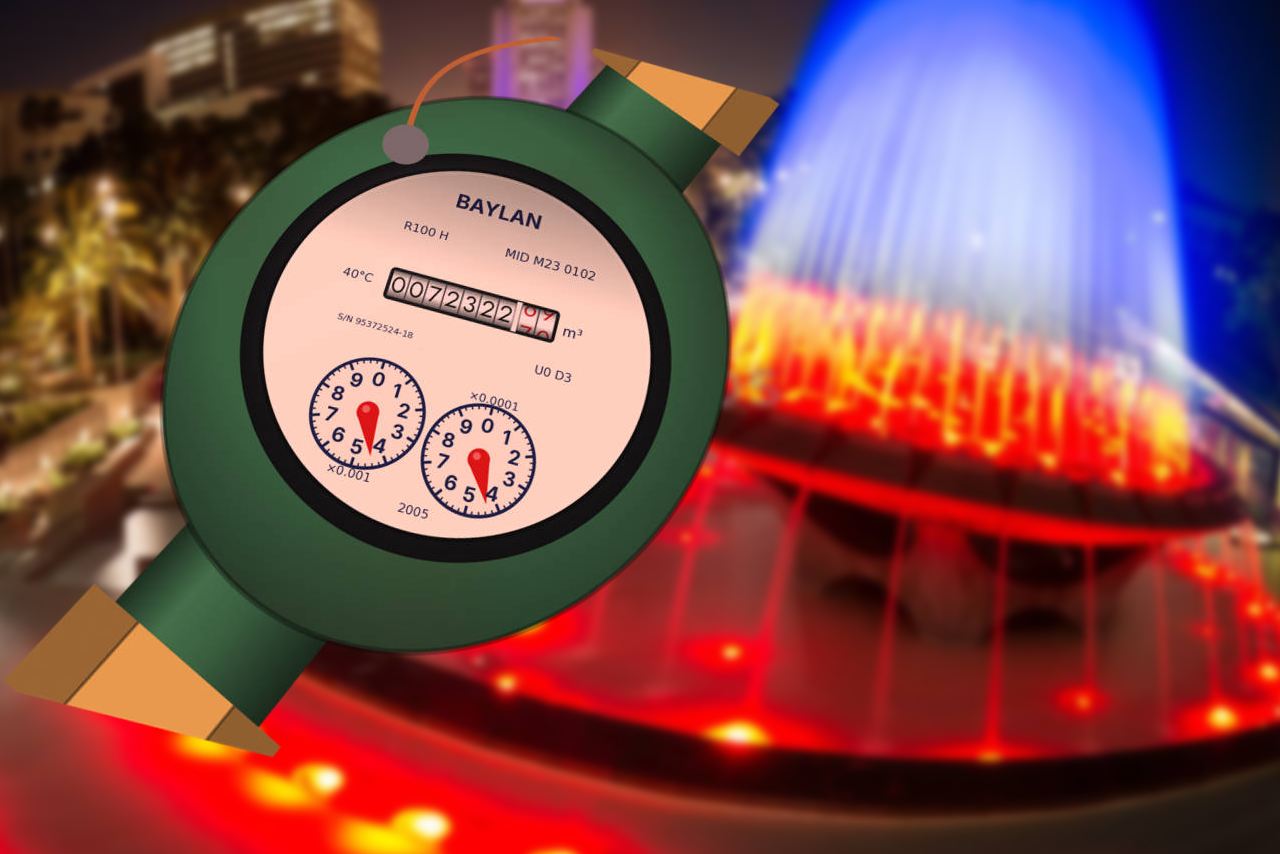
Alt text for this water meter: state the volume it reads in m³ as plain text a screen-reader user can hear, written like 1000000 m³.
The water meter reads 72322.6944 m³
